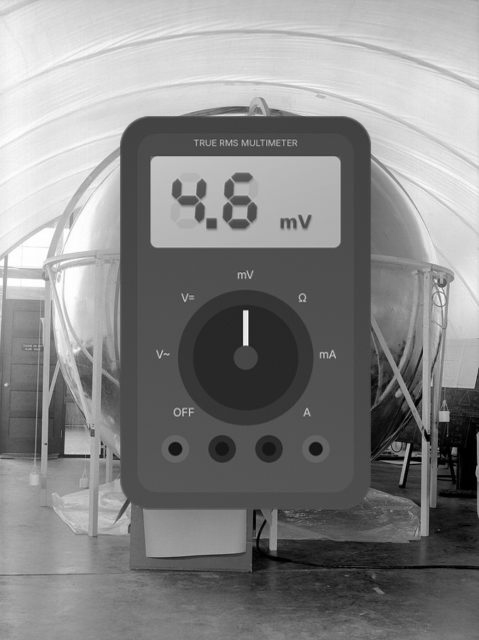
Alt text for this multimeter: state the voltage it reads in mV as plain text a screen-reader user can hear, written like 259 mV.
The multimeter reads 4.6 mV
